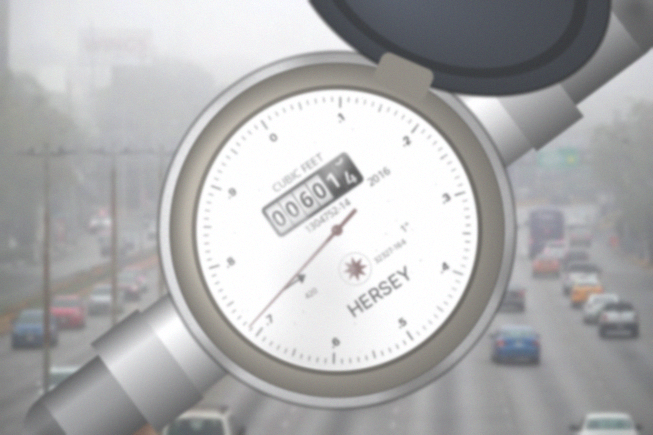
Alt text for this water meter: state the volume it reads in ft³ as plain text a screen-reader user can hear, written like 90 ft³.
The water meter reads 6013.71 ft³
